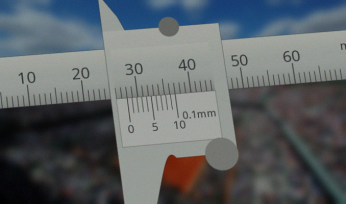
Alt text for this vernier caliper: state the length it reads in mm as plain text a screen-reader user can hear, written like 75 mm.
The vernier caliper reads 28.0 mm
